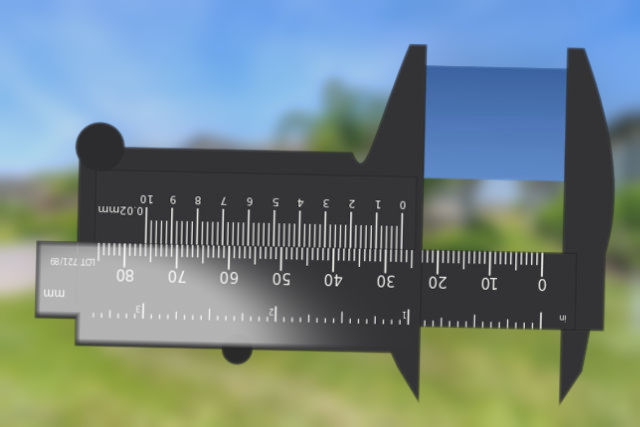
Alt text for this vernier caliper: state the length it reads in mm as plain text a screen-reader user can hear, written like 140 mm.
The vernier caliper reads 27.0 mm
